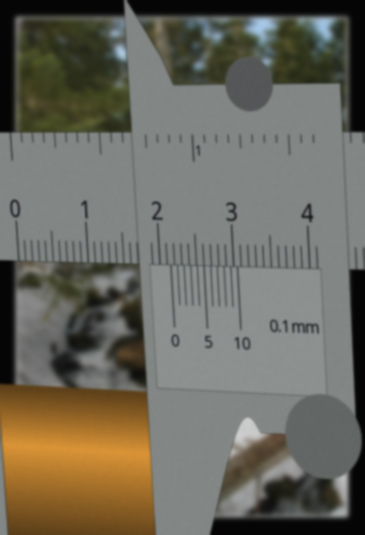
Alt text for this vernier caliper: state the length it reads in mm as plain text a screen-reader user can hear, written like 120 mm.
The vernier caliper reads 21.5 mm
